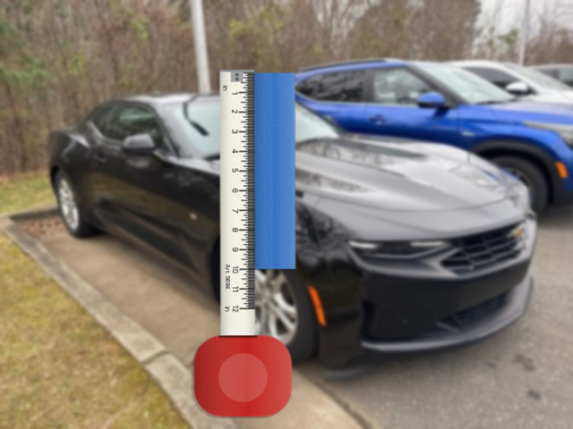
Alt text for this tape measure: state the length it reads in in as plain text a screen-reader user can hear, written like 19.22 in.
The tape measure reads 10 in
